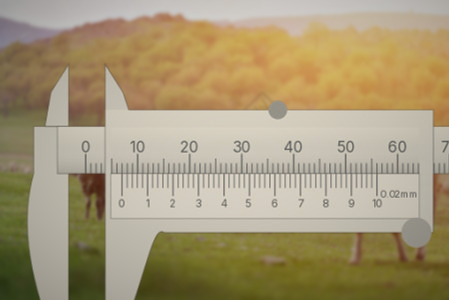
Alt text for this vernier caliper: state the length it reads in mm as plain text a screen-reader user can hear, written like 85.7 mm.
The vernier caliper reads 7.0 mm
